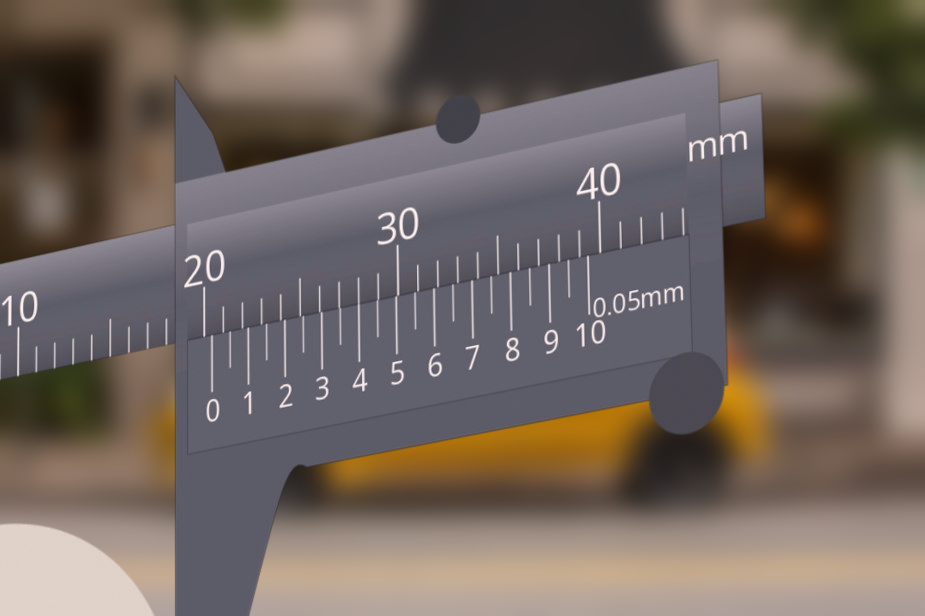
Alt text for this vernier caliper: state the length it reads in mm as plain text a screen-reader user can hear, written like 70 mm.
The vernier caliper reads 20.4 mm
